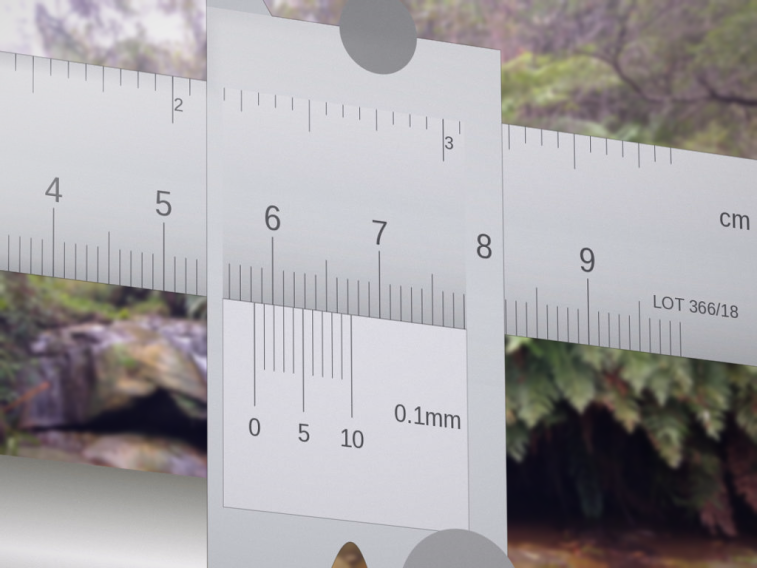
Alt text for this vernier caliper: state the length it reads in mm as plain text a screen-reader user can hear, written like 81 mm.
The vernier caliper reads 58.3 mm
